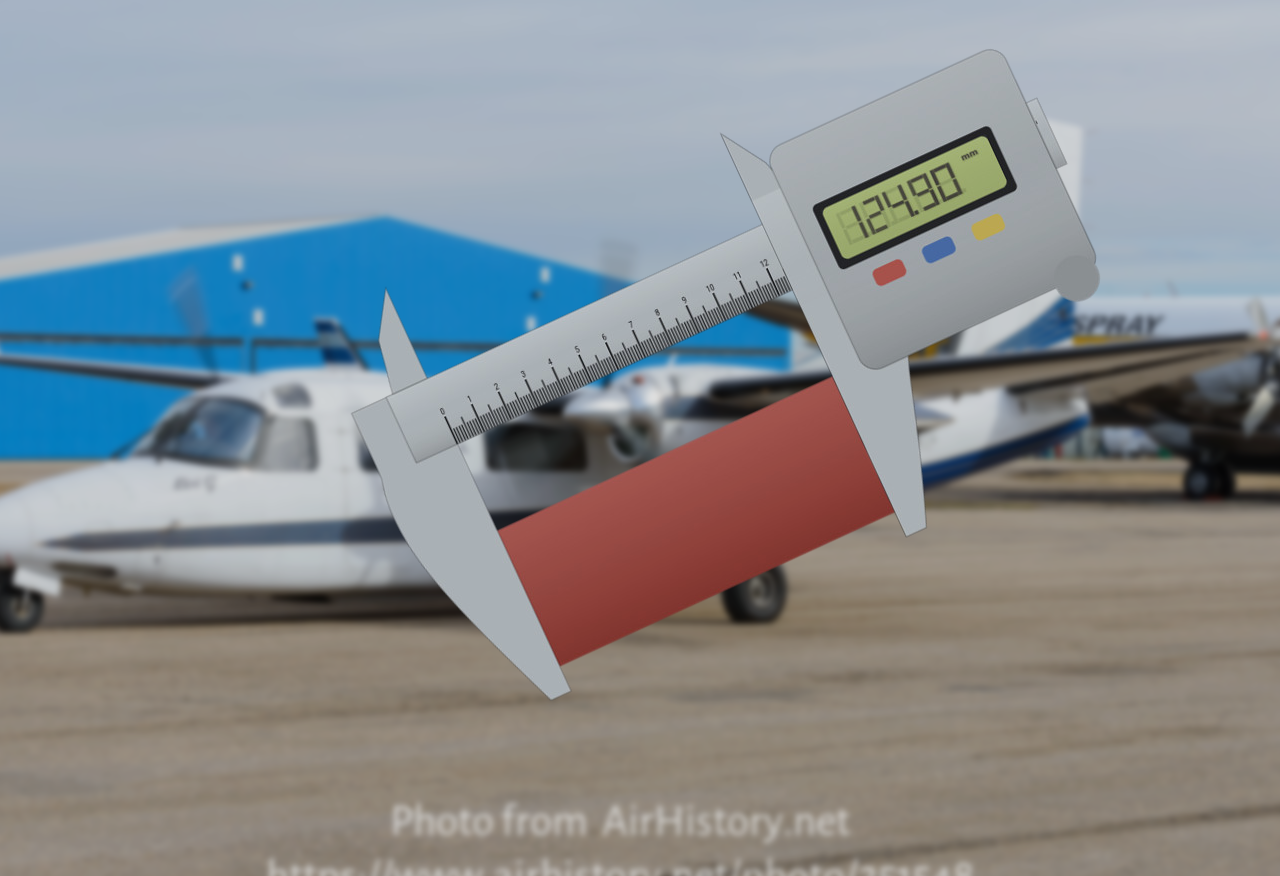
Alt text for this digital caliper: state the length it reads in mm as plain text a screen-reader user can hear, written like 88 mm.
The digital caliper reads 124.90 mm
